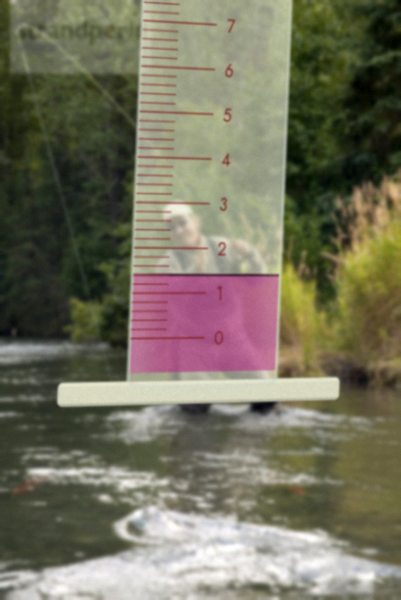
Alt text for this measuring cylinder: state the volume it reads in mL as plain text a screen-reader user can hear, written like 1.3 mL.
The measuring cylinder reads 1.4 mL
